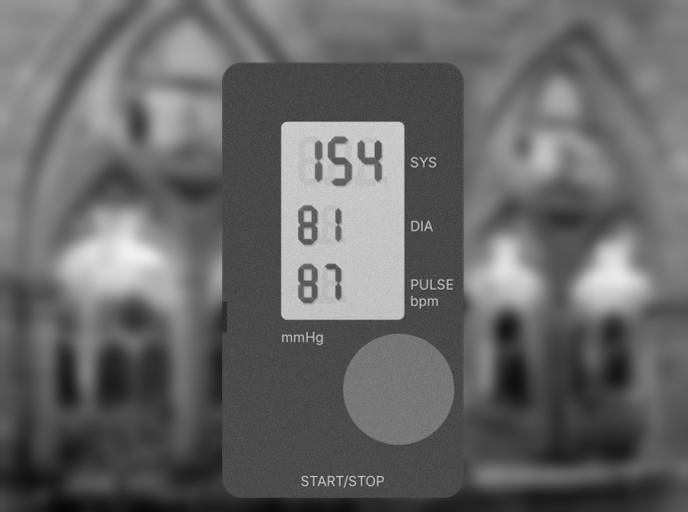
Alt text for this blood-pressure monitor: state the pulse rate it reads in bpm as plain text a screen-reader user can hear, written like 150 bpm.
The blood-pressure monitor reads 87 bpm
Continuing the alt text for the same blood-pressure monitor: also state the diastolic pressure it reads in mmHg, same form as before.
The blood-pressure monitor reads 81 mmHg
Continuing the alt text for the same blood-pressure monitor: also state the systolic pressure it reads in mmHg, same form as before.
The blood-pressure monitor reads 154 mmHg
